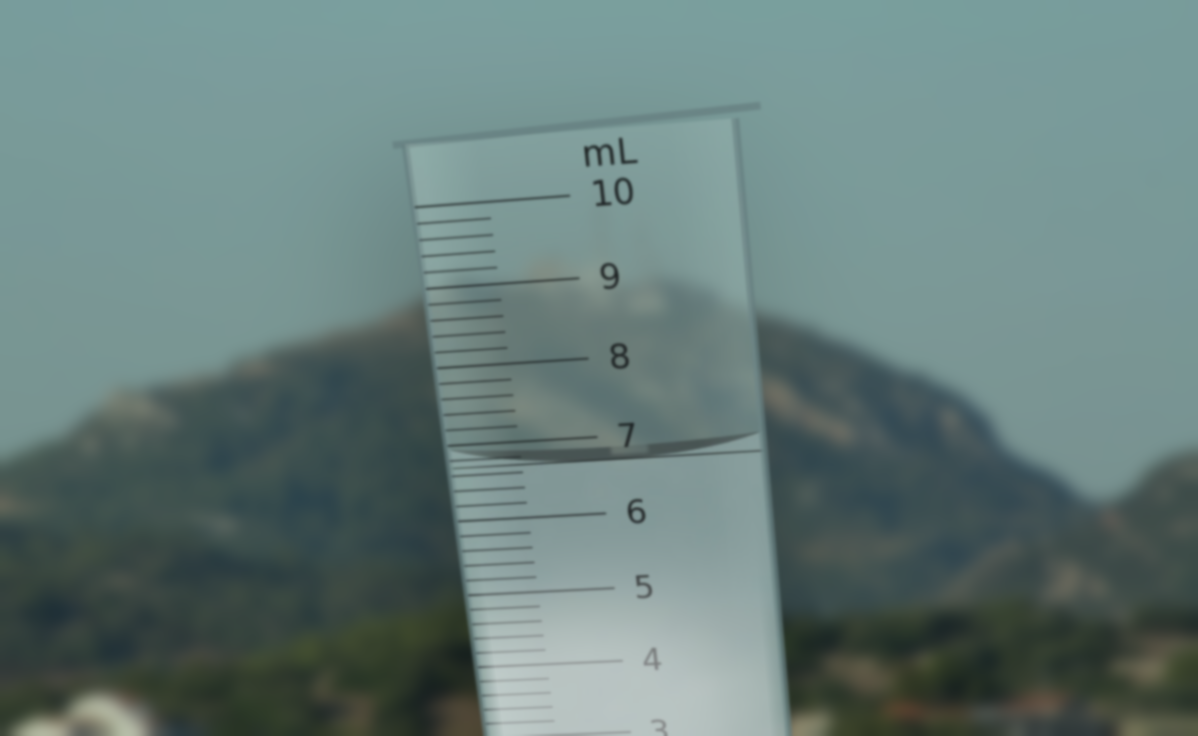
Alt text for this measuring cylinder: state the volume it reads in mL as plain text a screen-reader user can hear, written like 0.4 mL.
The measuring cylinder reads 6.7 mL
